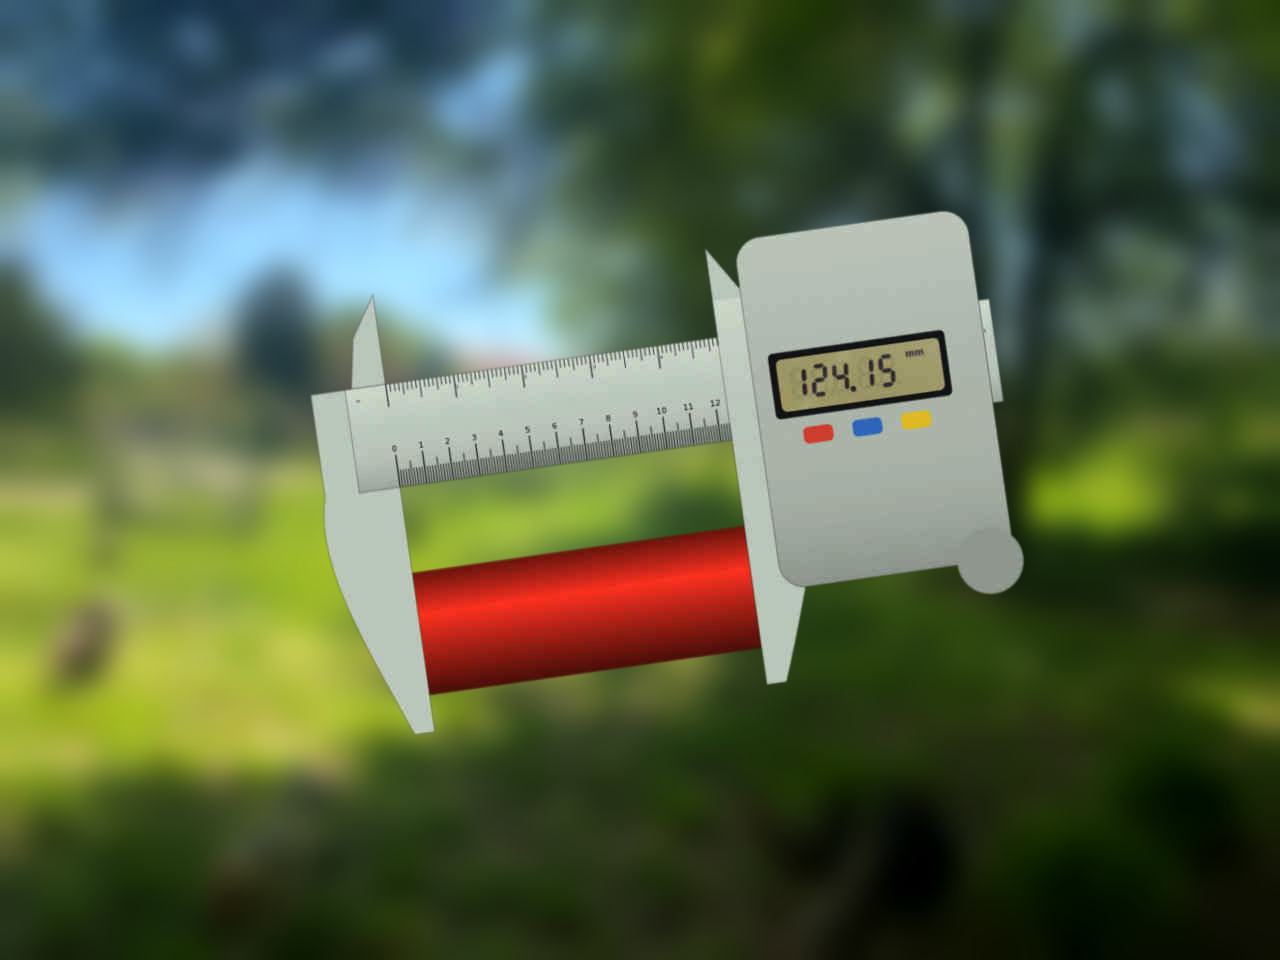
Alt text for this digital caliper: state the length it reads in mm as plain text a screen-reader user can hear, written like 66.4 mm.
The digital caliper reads 124.15 mm
